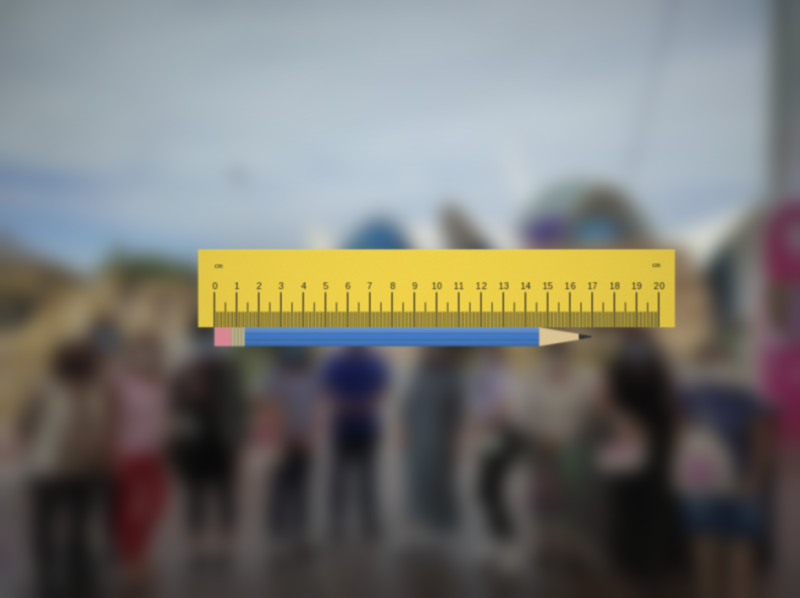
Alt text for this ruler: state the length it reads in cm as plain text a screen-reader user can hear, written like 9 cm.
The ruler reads 17 cm
